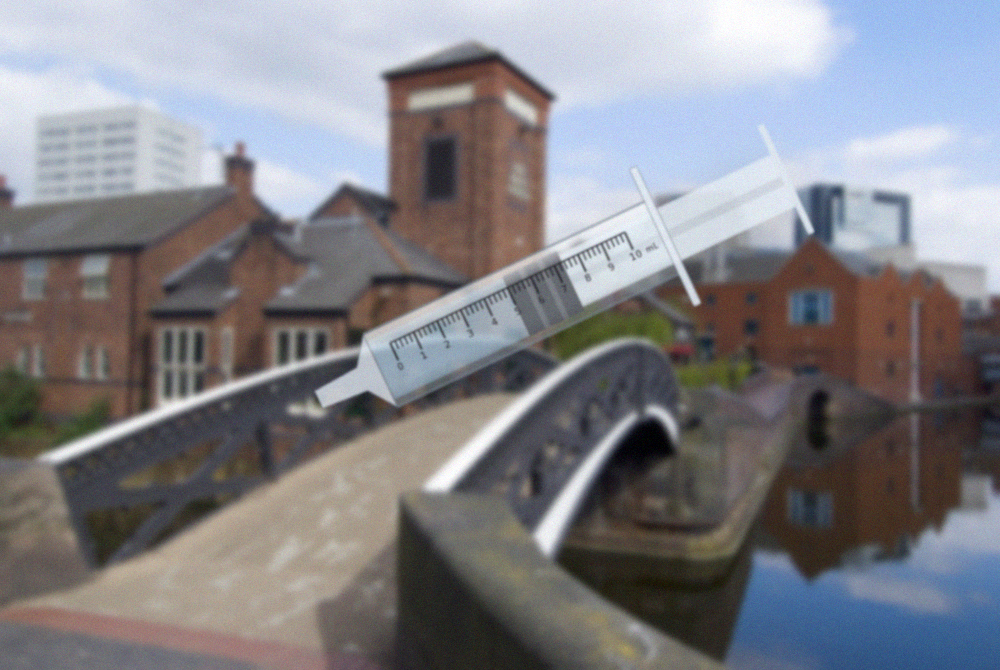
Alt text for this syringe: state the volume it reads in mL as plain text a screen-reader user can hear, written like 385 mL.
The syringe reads 5 mL
